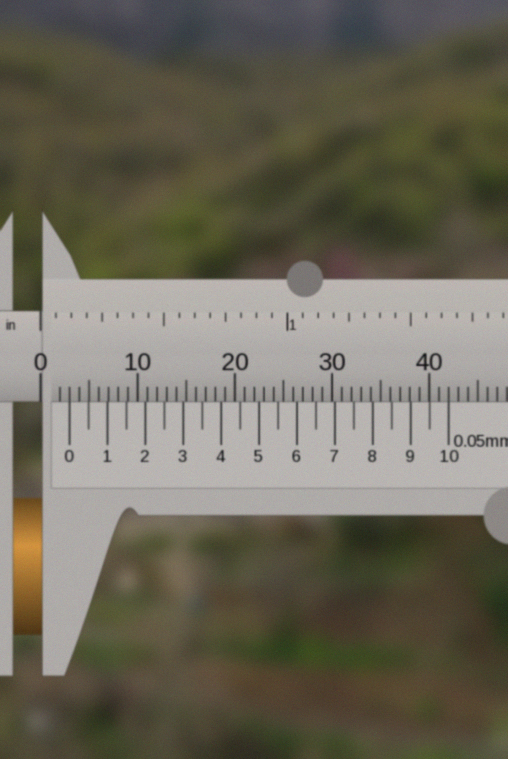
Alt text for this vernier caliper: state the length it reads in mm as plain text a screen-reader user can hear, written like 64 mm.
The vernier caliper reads 3.0 mm
